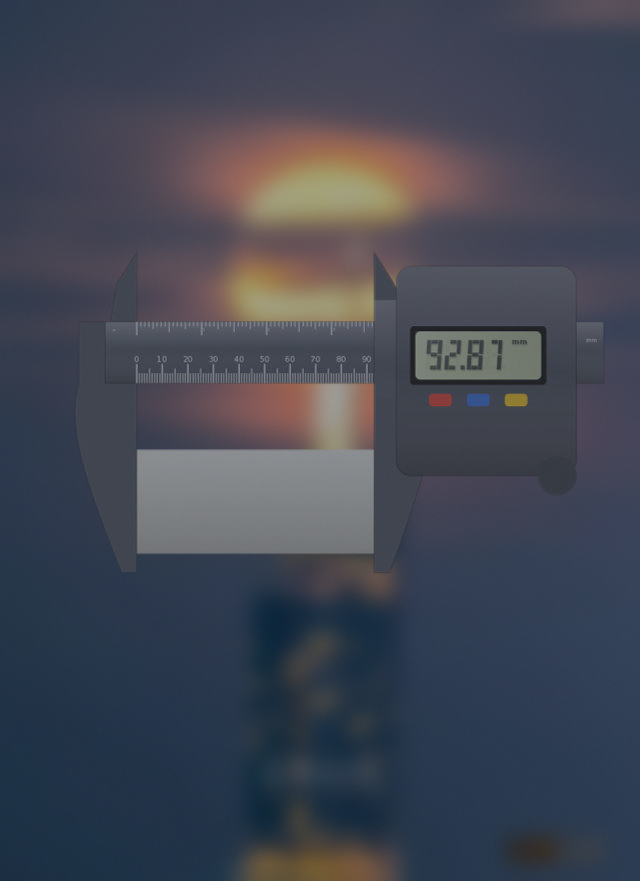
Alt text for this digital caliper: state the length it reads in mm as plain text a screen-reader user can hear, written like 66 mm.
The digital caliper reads 92.87 mm
